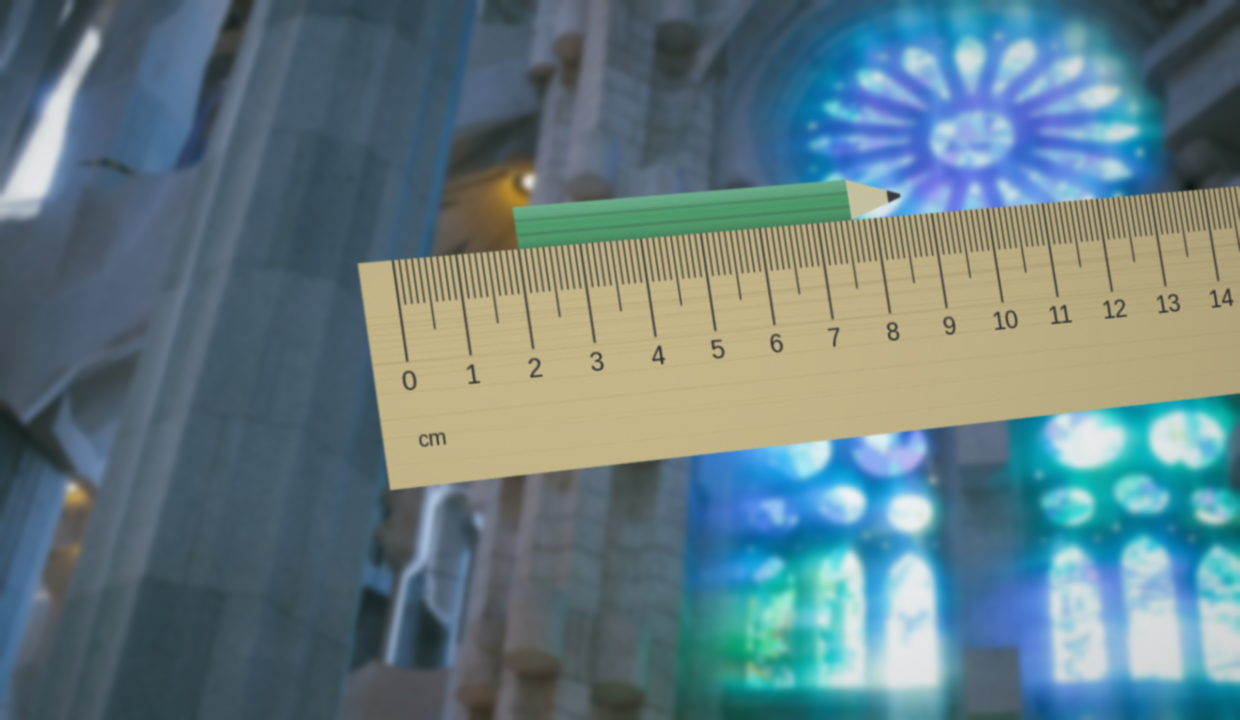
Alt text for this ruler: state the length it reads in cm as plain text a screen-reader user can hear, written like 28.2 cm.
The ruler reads 6.5 cm
